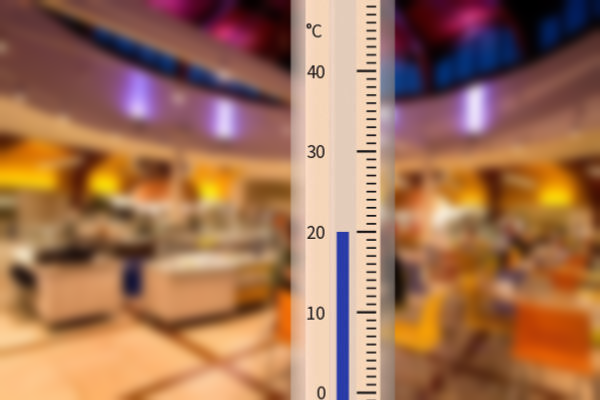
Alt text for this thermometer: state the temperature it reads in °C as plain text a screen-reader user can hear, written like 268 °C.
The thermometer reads 20 °C
